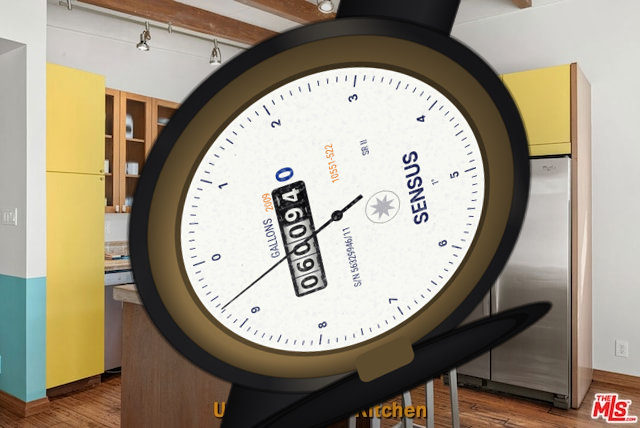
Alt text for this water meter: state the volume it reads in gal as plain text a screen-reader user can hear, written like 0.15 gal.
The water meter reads 600939.3 gal
